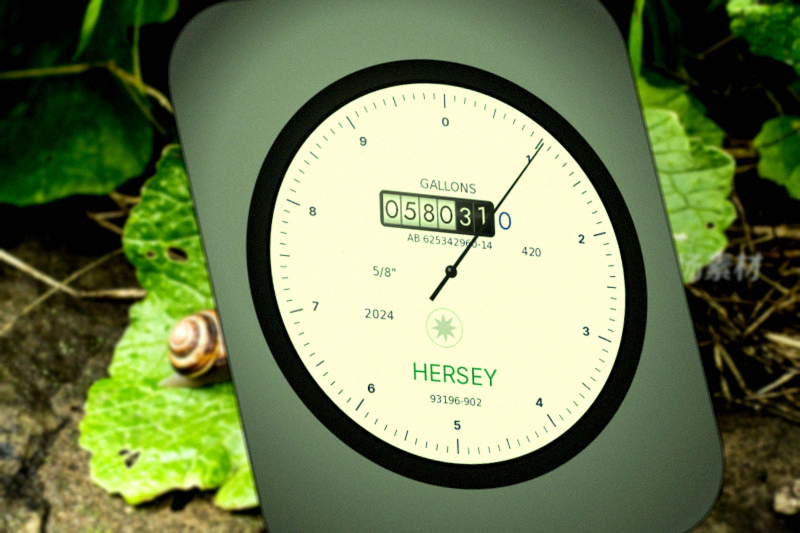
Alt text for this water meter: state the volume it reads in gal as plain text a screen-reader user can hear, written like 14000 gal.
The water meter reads 580311.0 gal
